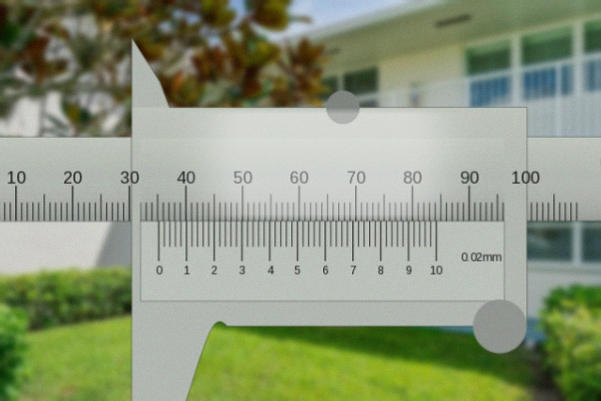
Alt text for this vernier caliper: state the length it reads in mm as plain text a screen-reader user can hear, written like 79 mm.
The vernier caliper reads 35.2 mm
